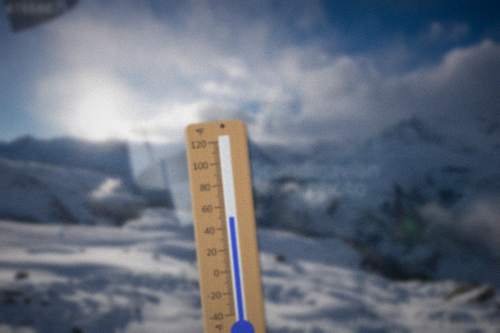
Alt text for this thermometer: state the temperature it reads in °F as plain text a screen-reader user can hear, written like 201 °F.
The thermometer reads 50 °F
